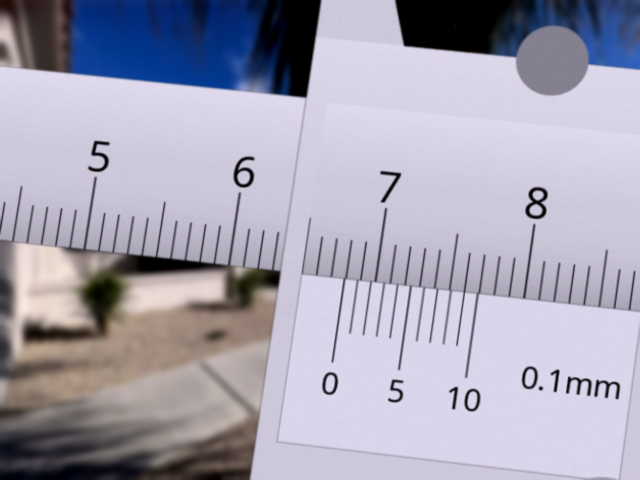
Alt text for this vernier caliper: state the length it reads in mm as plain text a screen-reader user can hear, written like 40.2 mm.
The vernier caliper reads 67.9 mm
